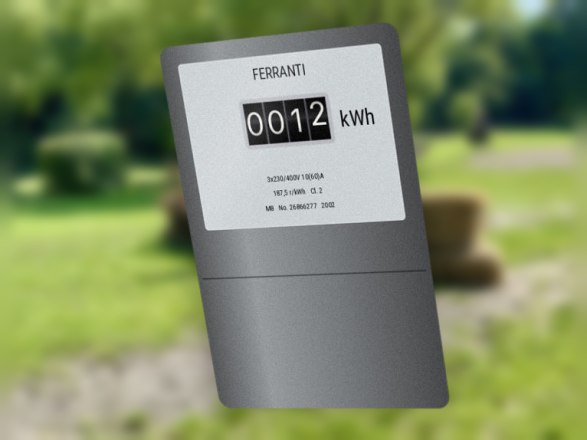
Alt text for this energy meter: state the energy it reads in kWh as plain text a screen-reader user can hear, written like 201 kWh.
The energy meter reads 12 kWh
